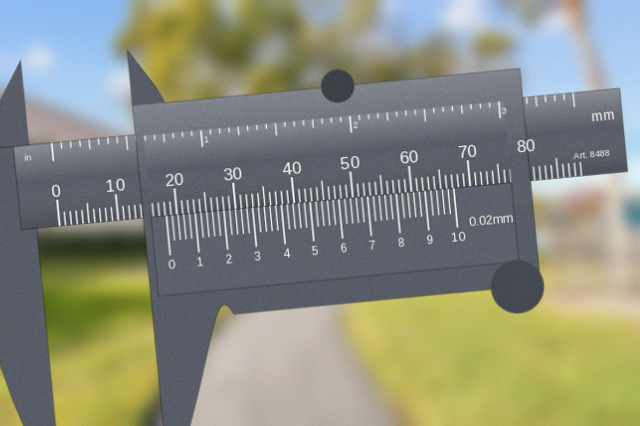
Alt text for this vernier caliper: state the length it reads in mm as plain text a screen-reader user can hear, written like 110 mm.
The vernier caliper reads 18.2 mm
